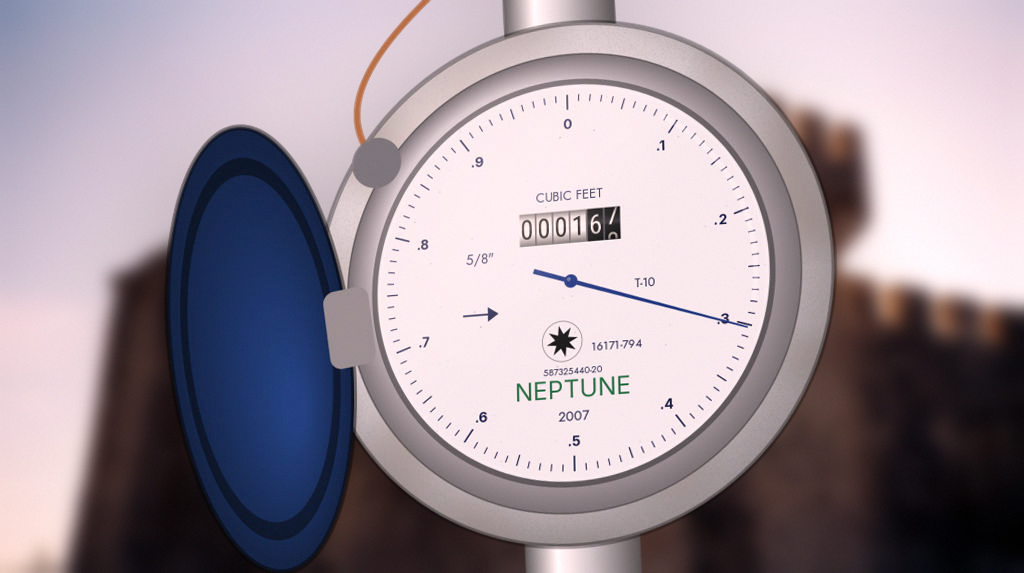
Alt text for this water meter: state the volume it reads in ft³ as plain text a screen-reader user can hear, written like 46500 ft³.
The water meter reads 167.30 ft³
